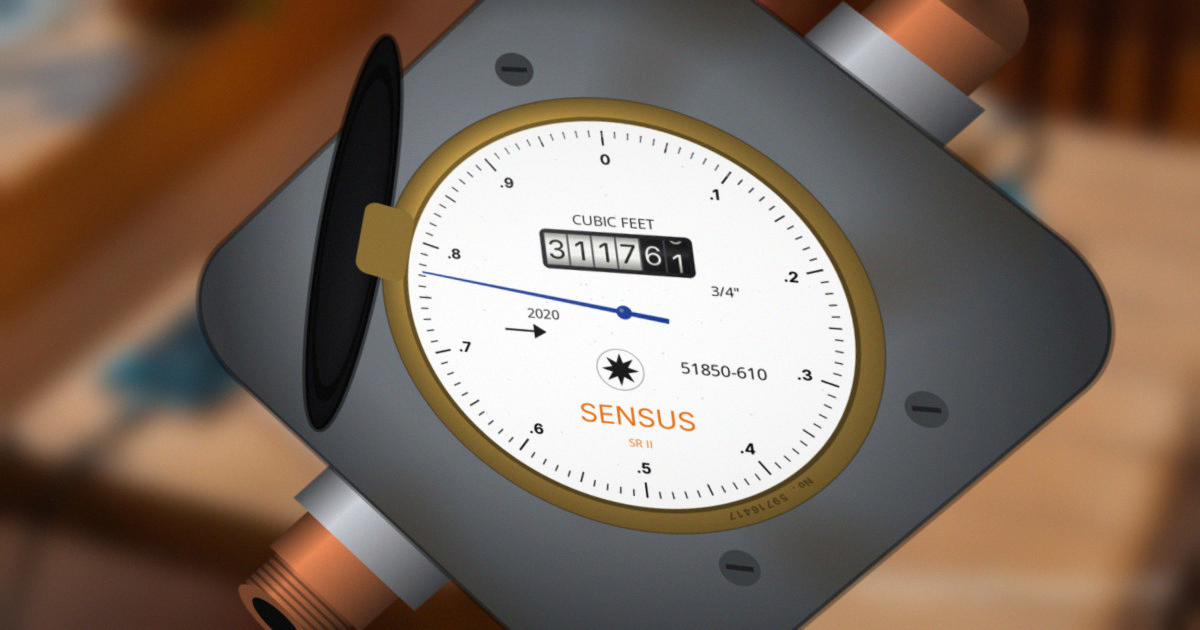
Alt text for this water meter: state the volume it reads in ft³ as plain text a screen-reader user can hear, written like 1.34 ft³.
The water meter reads 311760.77 ft³
